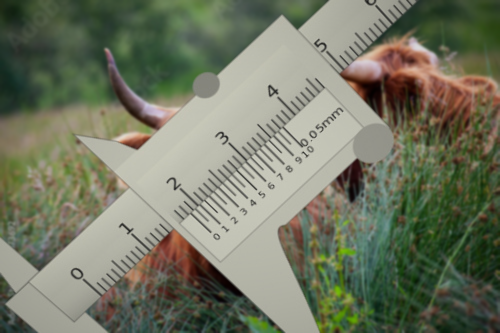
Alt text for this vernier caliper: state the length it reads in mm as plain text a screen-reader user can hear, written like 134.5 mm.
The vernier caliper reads 18.4 mm
